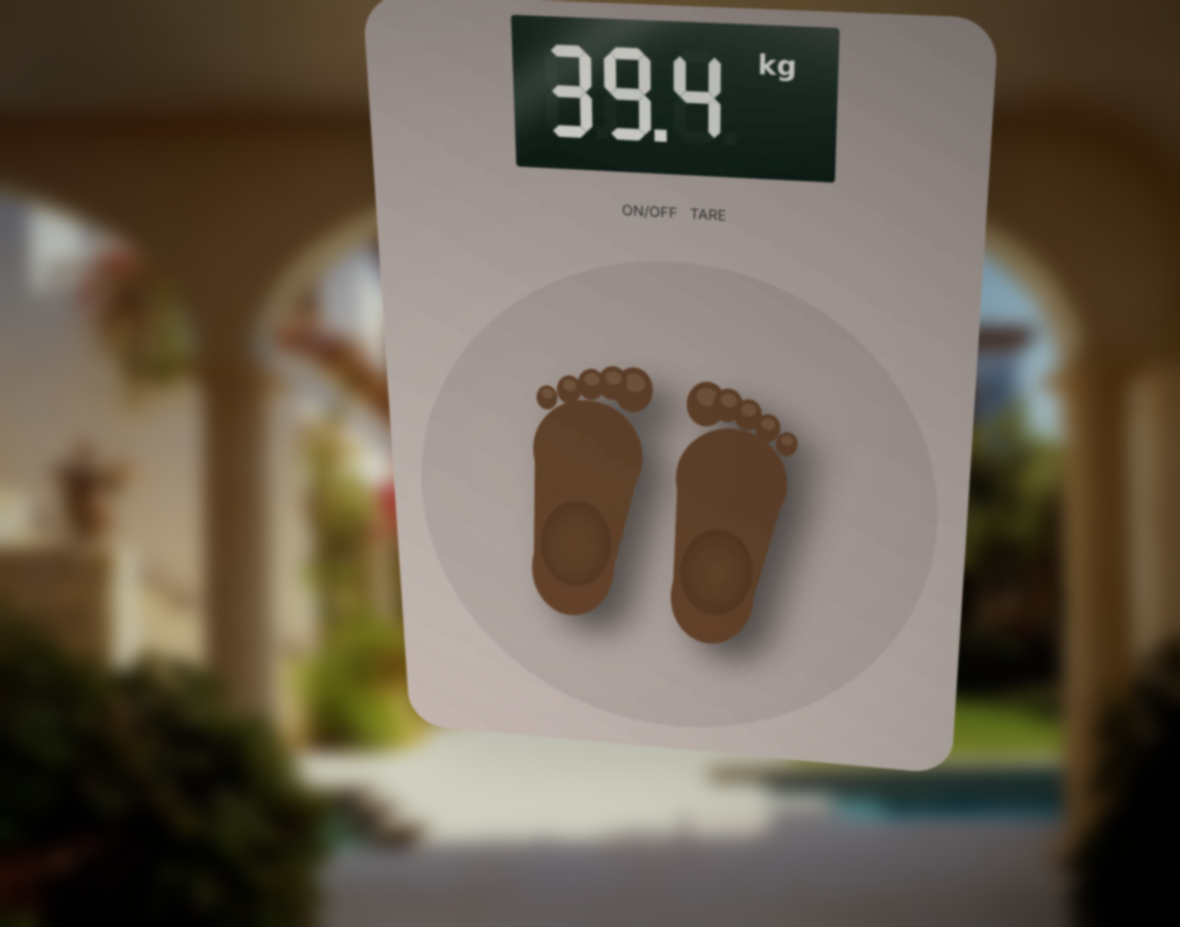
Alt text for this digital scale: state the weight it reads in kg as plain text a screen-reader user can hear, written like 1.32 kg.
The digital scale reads 39.4 kg
